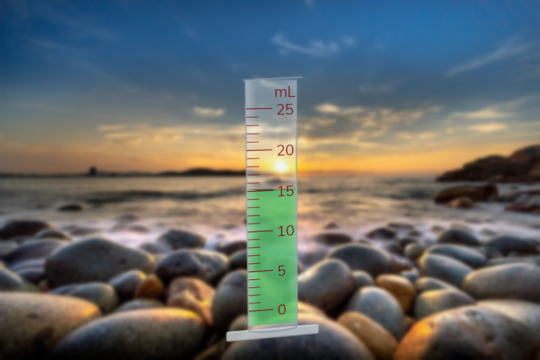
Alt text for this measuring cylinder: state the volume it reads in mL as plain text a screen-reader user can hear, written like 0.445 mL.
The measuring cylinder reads 15 mL
